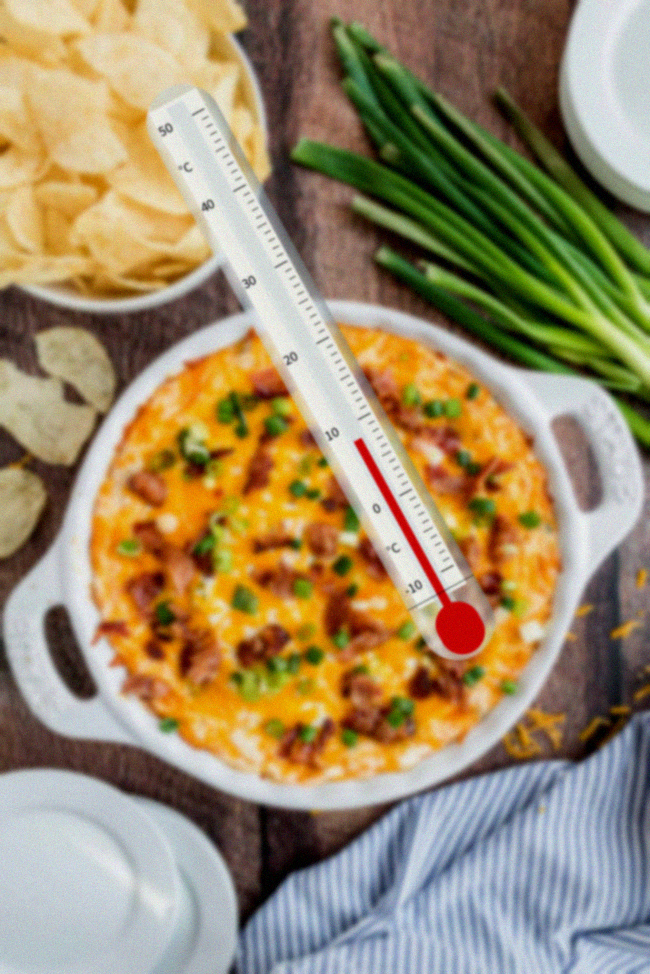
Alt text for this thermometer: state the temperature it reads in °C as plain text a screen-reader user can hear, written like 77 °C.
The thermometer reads 8 °C
